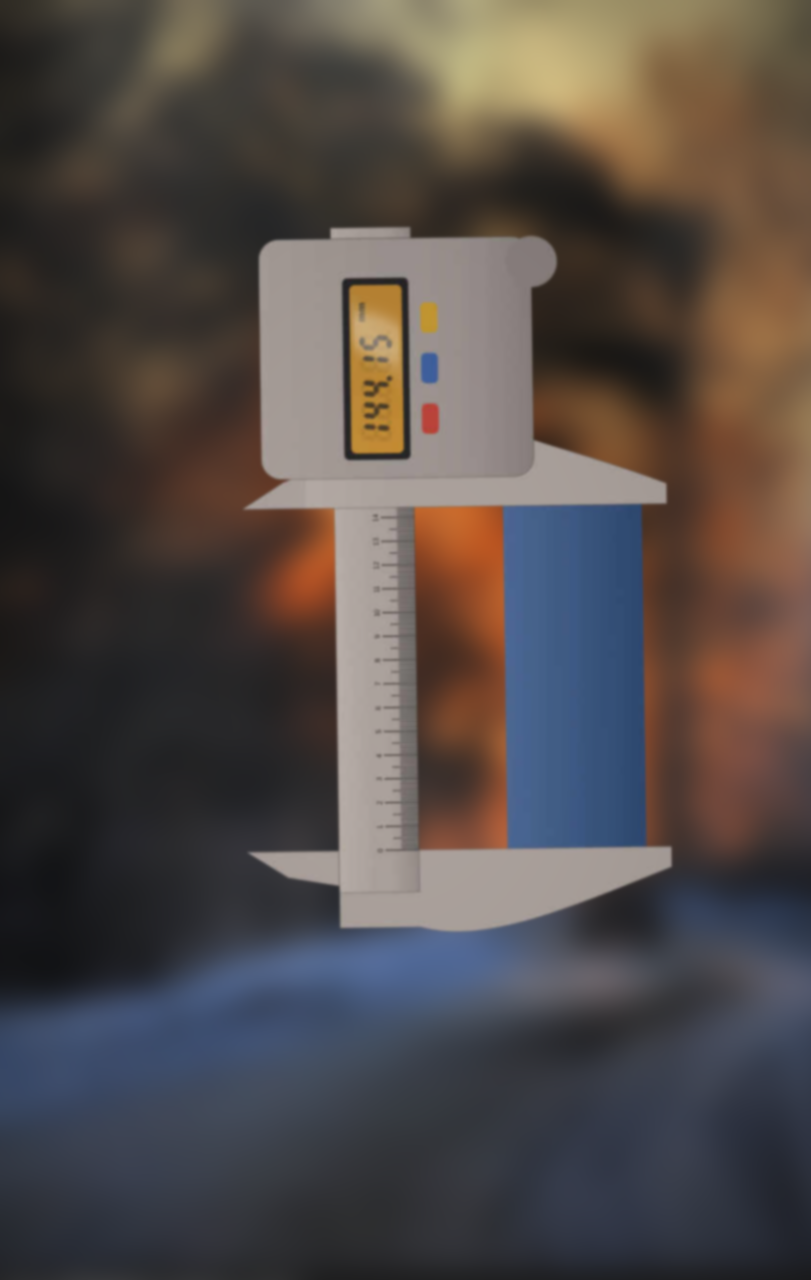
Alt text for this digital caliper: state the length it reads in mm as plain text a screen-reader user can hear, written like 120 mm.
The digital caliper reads 144.15 mm
